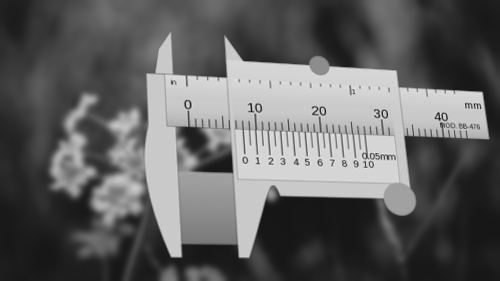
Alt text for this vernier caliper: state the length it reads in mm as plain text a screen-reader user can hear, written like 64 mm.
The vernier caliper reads 8.0 mm
